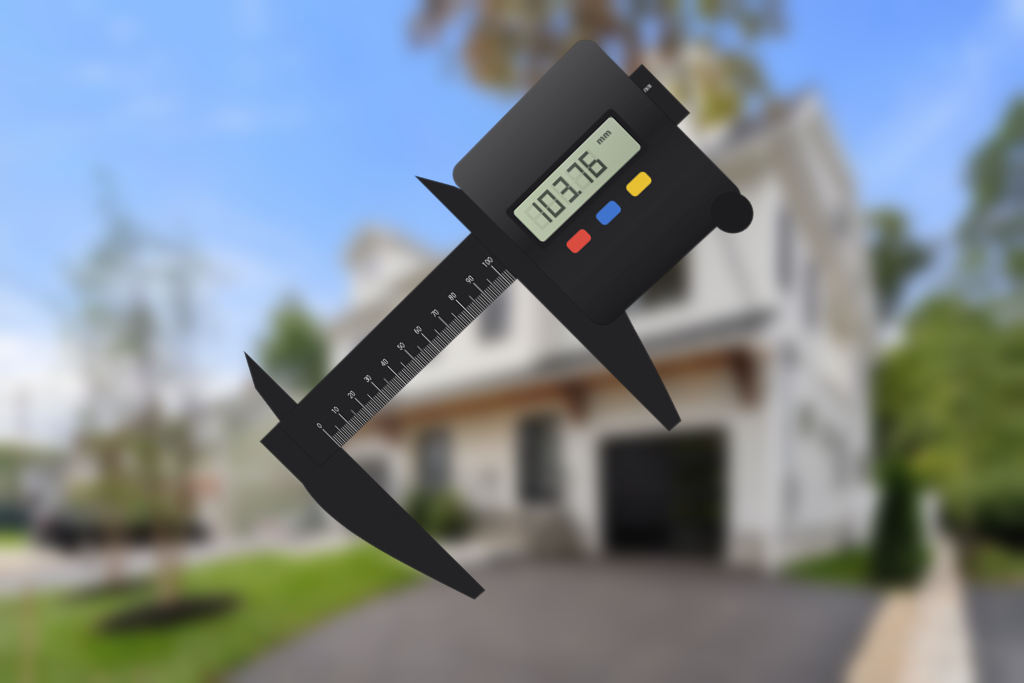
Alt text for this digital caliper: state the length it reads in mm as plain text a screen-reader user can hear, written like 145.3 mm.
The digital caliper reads 103.76 mm
